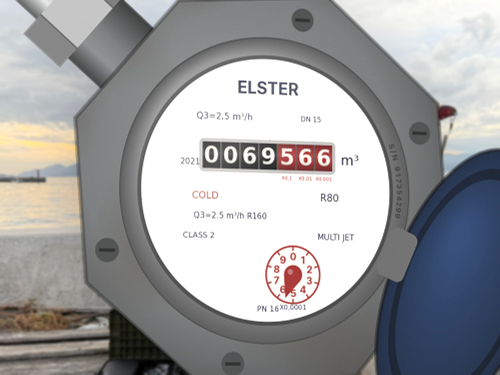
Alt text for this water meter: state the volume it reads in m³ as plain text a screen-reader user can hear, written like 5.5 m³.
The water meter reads 69.5665 m³
